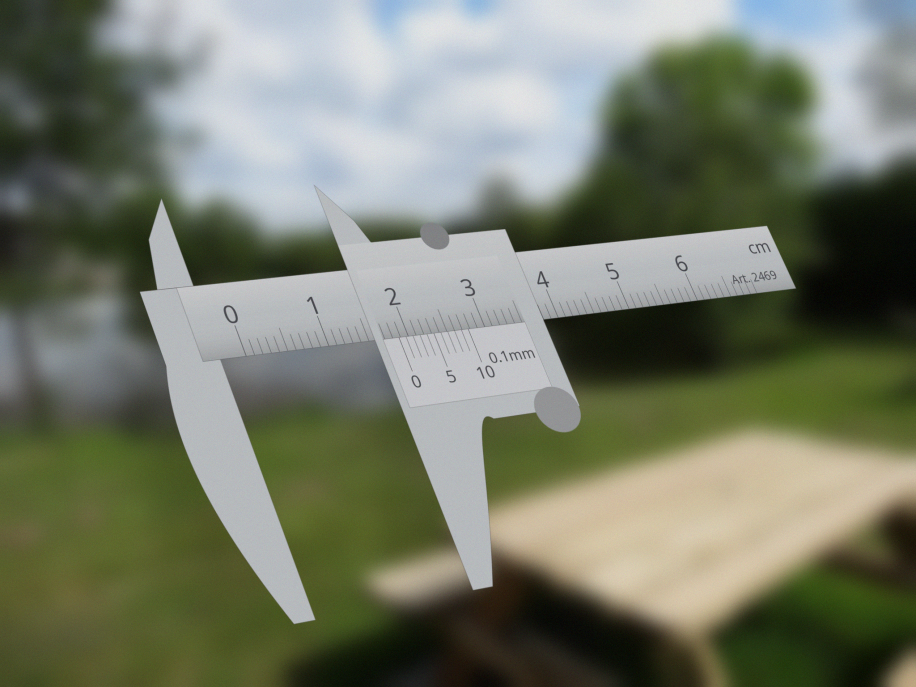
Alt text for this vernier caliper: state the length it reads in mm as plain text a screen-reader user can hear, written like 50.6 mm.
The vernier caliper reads 18.8 mm
